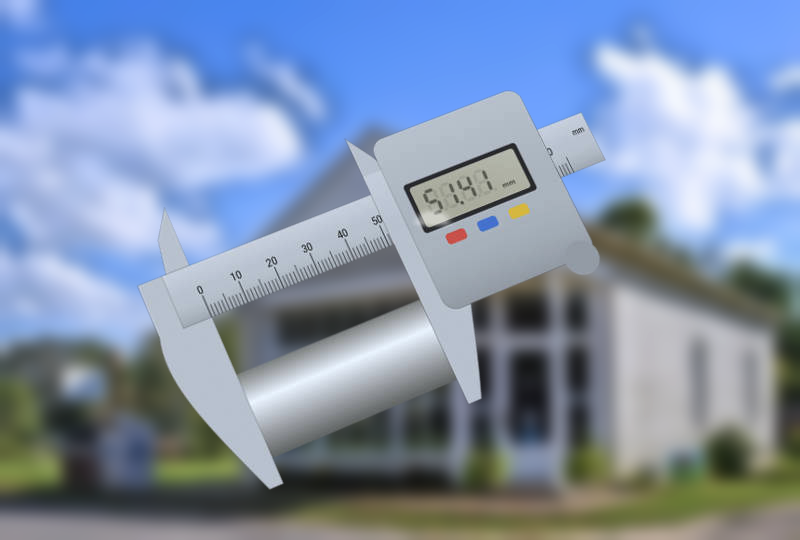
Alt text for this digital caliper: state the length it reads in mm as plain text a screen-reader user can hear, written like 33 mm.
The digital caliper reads 51.41 mm
